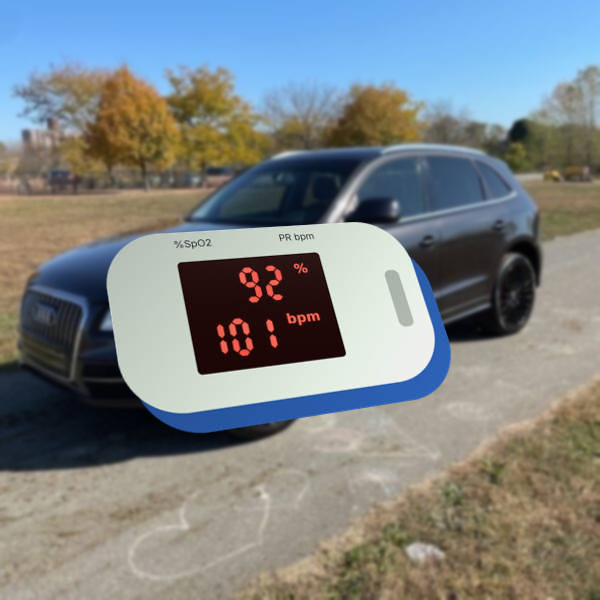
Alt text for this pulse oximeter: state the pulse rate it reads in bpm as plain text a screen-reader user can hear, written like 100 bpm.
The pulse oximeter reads 101 bpm
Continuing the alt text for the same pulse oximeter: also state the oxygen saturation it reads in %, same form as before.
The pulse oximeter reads 92 %
